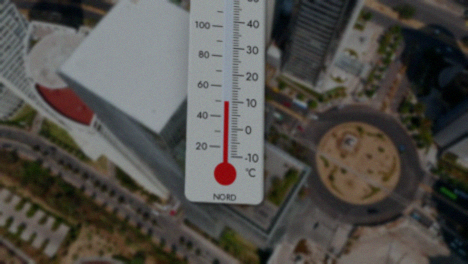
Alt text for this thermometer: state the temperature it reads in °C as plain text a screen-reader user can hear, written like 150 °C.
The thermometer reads 10 °C
